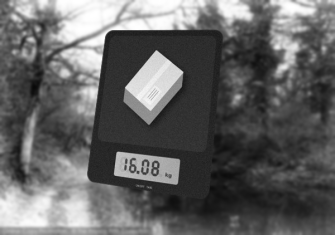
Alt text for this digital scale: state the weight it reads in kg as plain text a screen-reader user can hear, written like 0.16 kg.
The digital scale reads 16.08 kg
